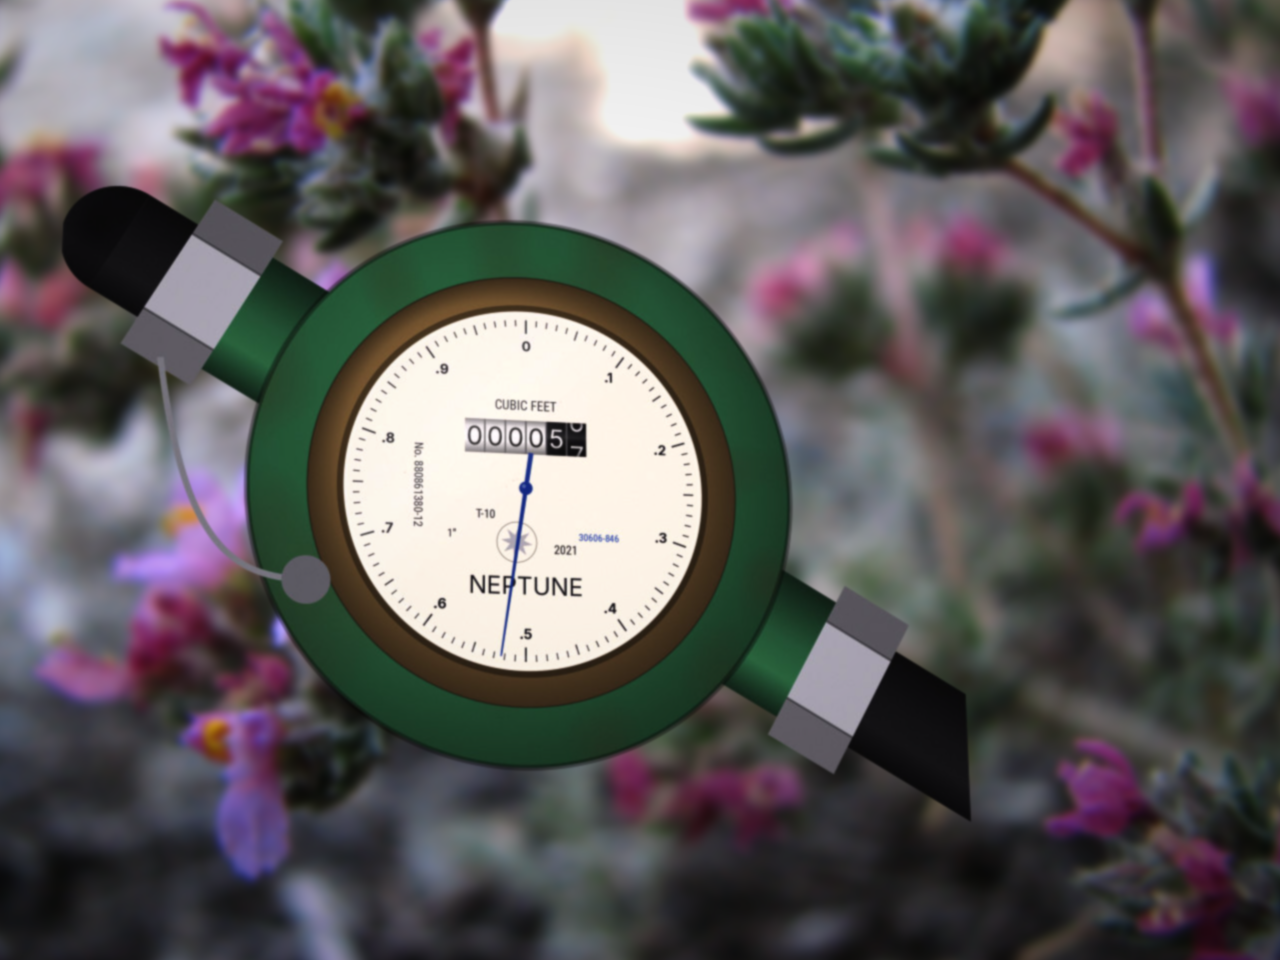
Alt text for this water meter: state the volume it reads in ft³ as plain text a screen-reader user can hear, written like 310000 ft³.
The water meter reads 56.52 ft³
